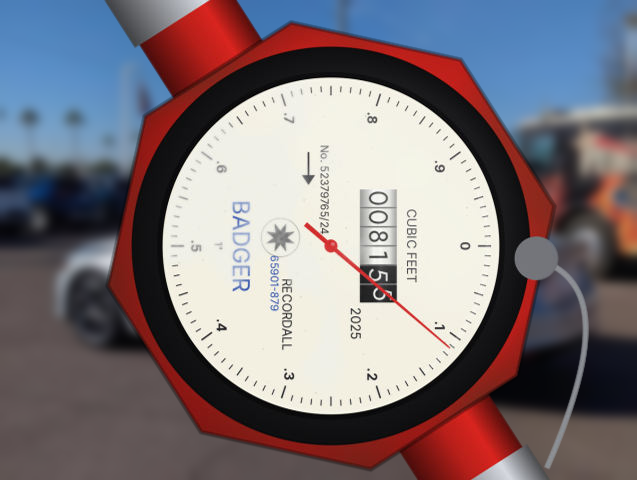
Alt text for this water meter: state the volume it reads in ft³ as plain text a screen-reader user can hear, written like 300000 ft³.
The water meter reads 8155.11 ft³
